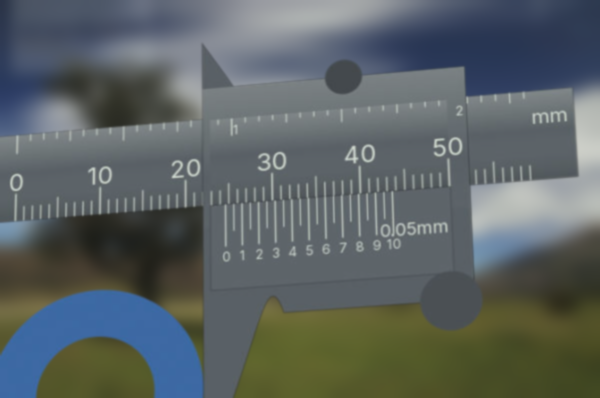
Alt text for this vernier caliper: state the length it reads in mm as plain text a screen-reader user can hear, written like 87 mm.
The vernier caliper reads 24.6 mm
